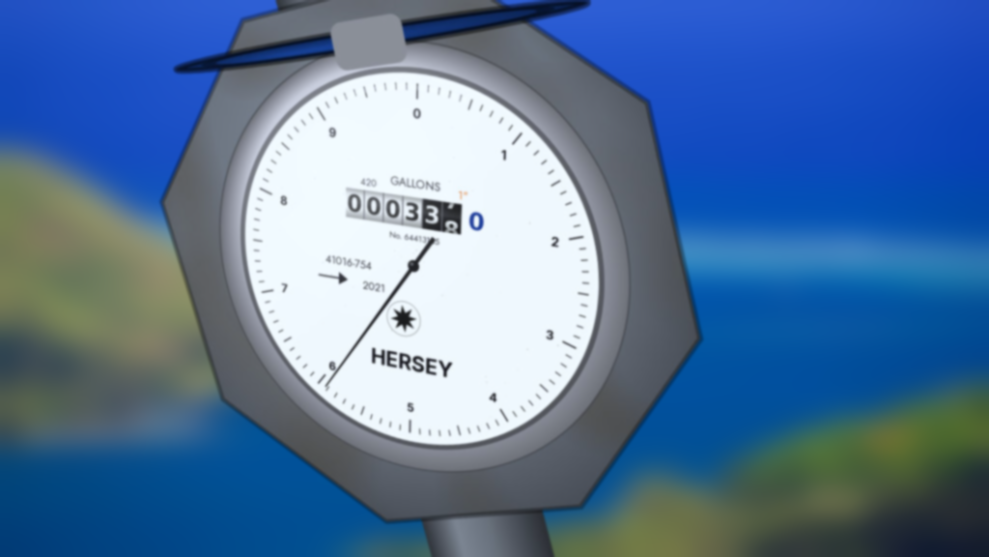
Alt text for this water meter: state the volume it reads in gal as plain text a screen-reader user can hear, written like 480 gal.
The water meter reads 3375.9 gal
